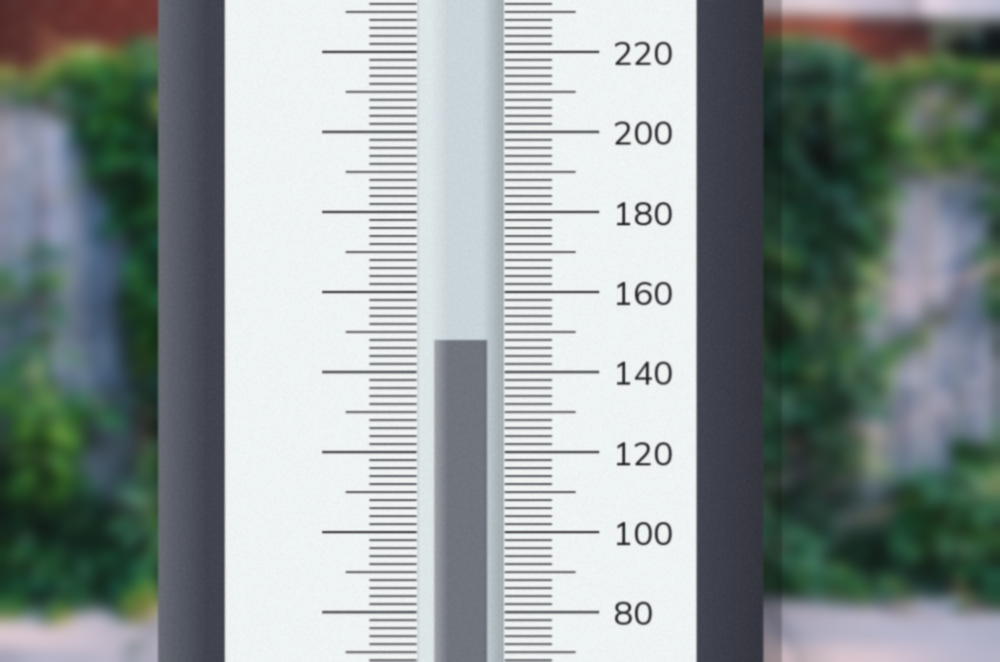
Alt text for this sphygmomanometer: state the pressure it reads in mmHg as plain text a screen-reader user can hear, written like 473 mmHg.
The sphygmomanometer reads 148 mmHg
